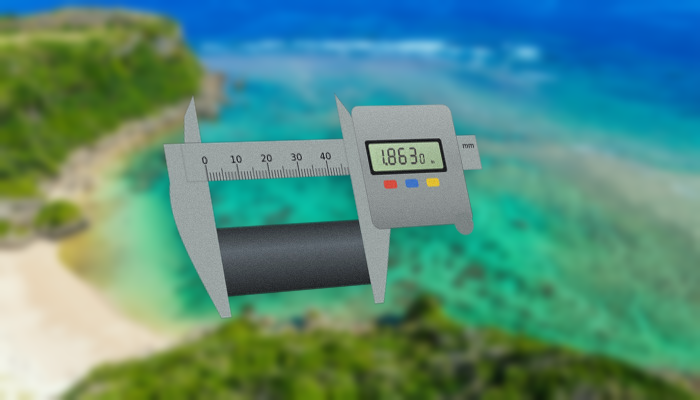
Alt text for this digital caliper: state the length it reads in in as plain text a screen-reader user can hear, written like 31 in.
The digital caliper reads 1.8630 in
